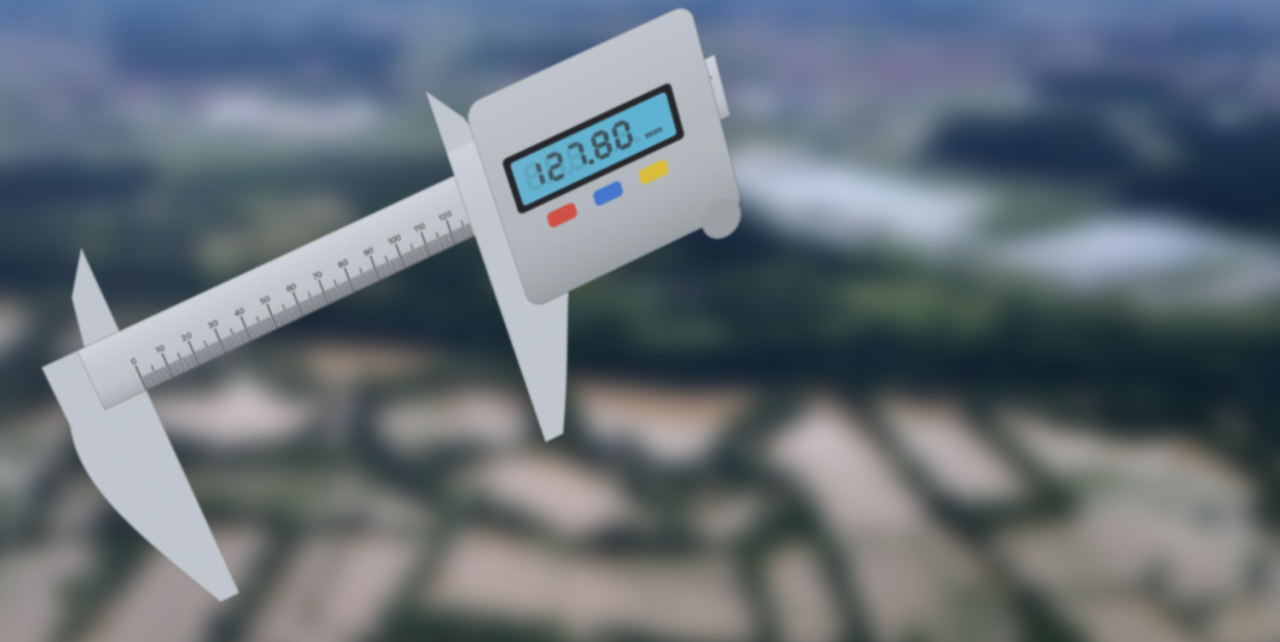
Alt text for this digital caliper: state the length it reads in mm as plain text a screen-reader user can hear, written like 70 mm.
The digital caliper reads 127.80 mm
